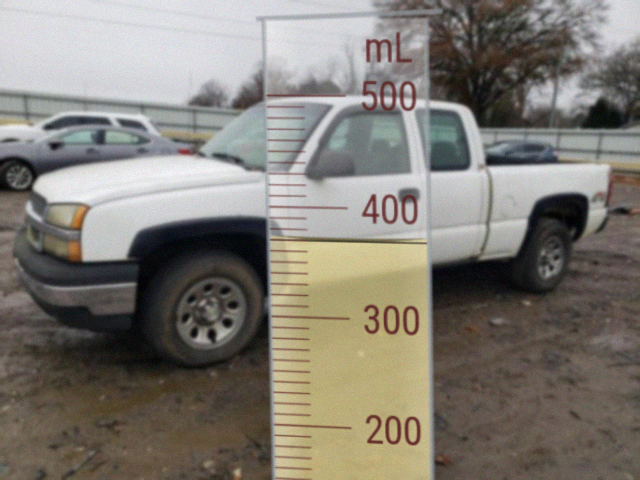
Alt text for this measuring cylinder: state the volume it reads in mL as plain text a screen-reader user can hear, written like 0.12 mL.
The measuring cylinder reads 370 mL
